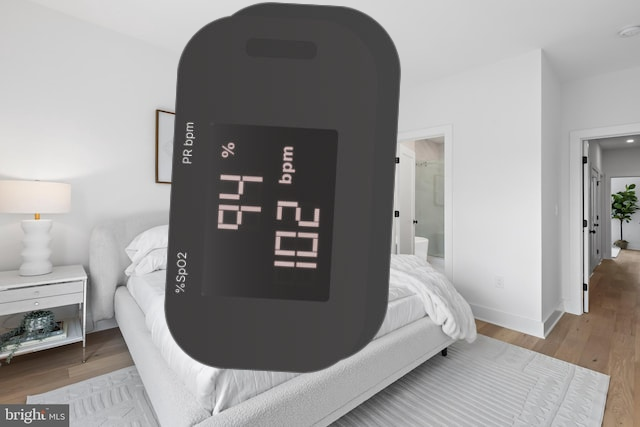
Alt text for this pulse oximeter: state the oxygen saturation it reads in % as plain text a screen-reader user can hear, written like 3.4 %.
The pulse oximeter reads 94 %
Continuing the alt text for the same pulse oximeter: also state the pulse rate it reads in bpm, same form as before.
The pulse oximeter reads 102 bpm
